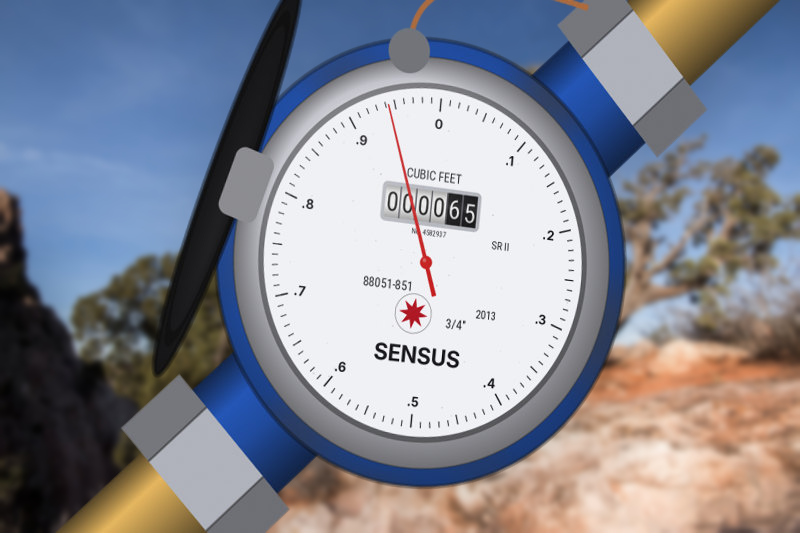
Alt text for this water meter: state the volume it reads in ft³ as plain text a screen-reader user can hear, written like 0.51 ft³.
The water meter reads 64.94 ft³
